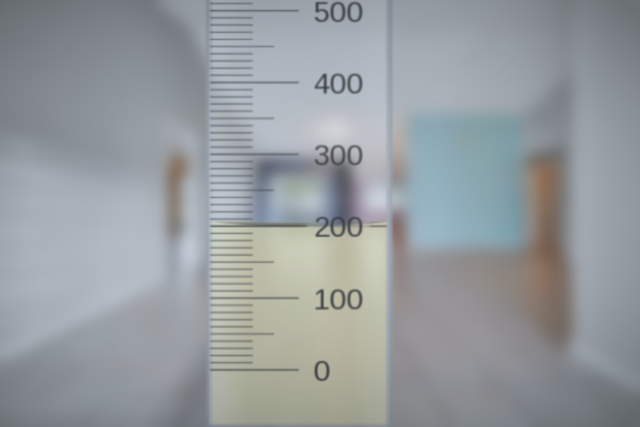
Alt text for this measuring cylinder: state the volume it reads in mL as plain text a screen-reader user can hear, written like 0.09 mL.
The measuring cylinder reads 200 mL
